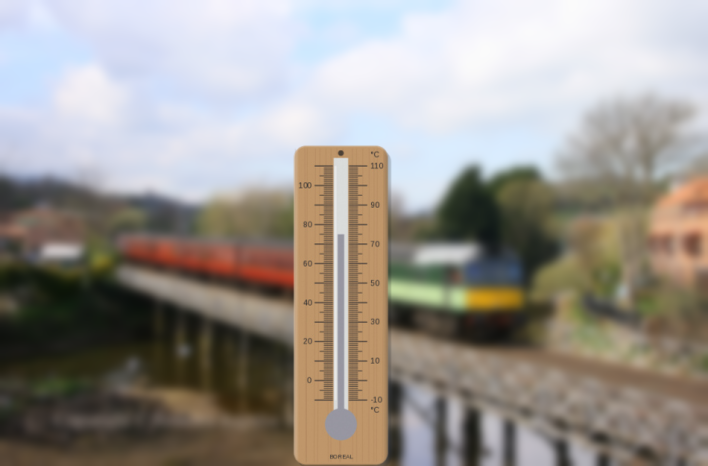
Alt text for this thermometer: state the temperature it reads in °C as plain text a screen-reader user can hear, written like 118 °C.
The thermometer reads 75 °C
